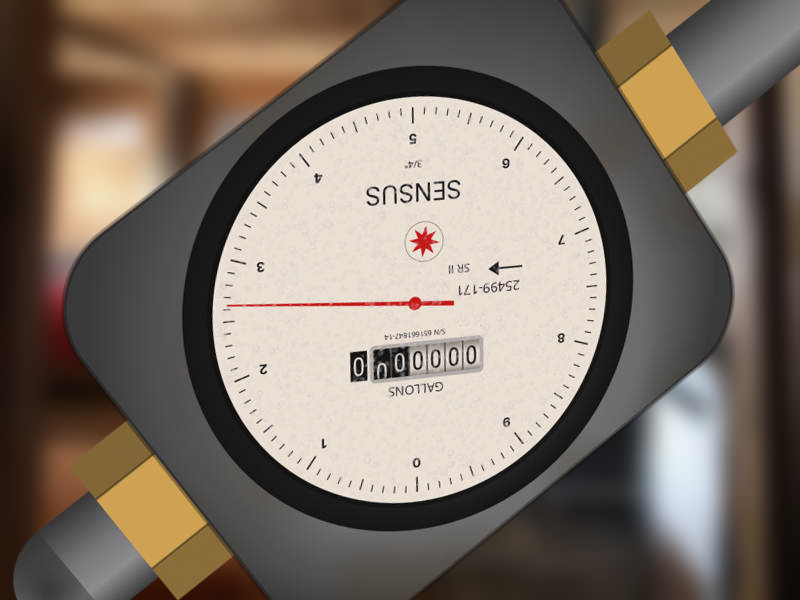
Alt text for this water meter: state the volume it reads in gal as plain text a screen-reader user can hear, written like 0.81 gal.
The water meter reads 2.6 gal
